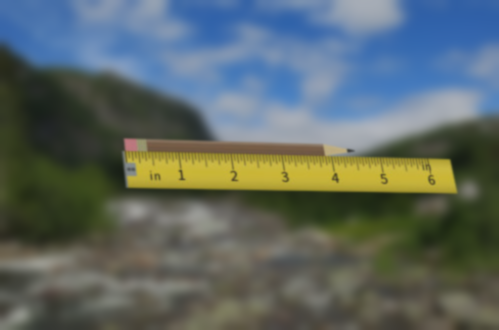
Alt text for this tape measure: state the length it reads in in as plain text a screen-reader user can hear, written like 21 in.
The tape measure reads 4.5 in
